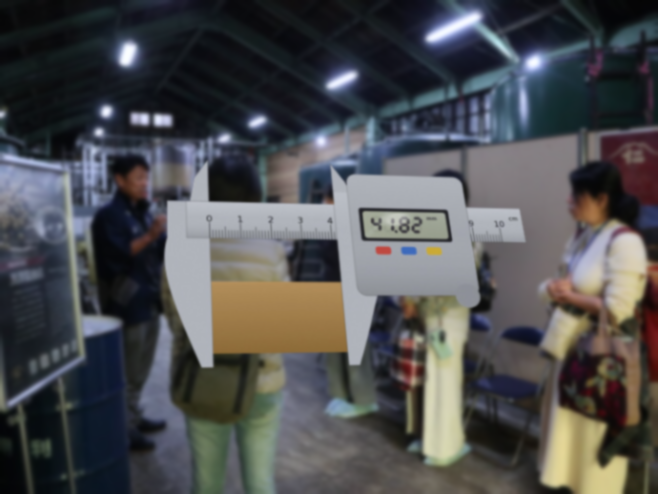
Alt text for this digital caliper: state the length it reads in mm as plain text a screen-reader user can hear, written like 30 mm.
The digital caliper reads 41.82 mm
